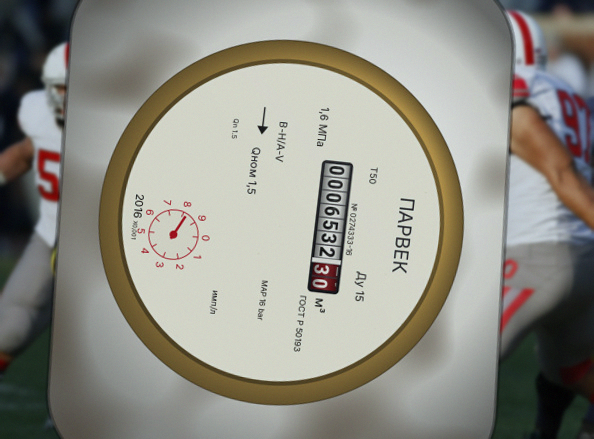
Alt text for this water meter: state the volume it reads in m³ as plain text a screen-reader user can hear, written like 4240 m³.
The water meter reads 6532.298 m³
